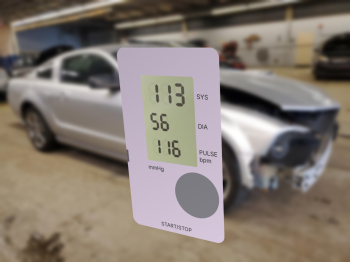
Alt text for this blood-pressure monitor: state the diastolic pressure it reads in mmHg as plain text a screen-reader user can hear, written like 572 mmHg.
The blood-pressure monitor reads 56 mmHg
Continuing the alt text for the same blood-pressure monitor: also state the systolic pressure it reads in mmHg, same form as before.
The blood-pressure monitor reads 113 mmHg
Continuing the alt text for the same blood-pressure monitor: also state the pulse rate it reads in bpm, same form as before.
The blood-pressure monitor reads 116 bpm
